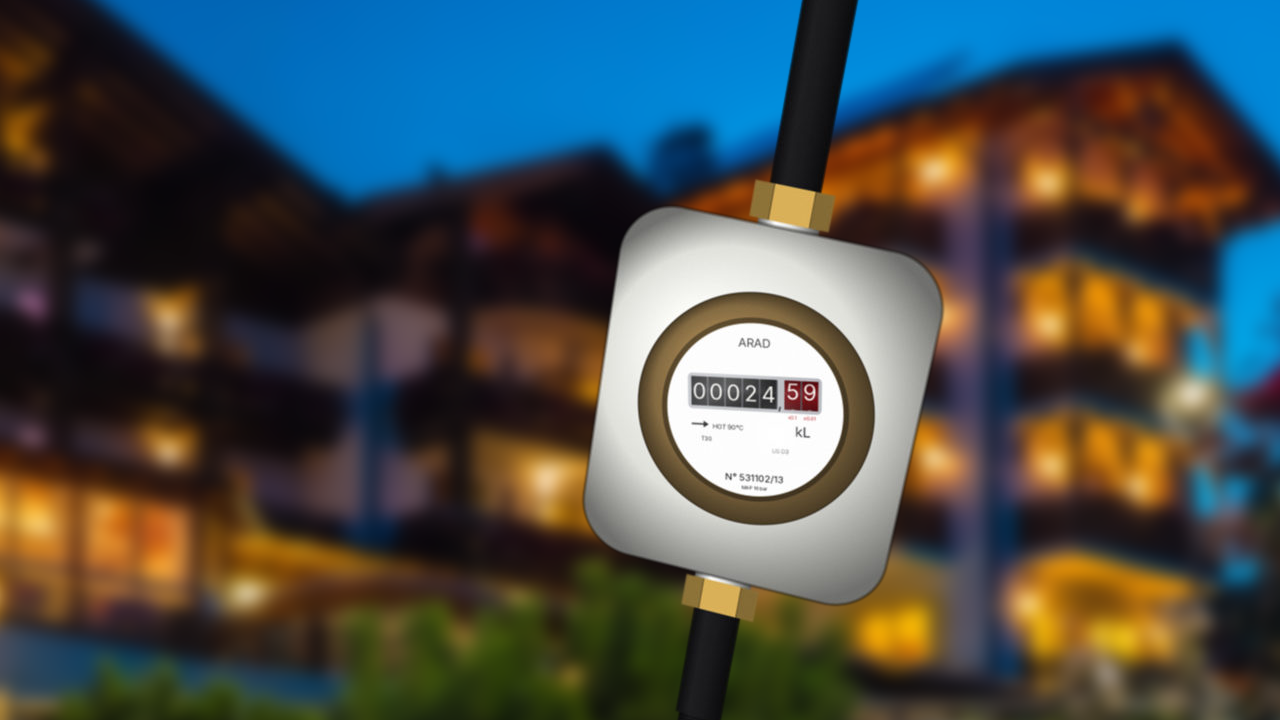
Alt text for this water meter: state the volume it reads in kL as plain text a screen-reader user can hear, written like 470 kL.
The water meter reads 24.59 kL
